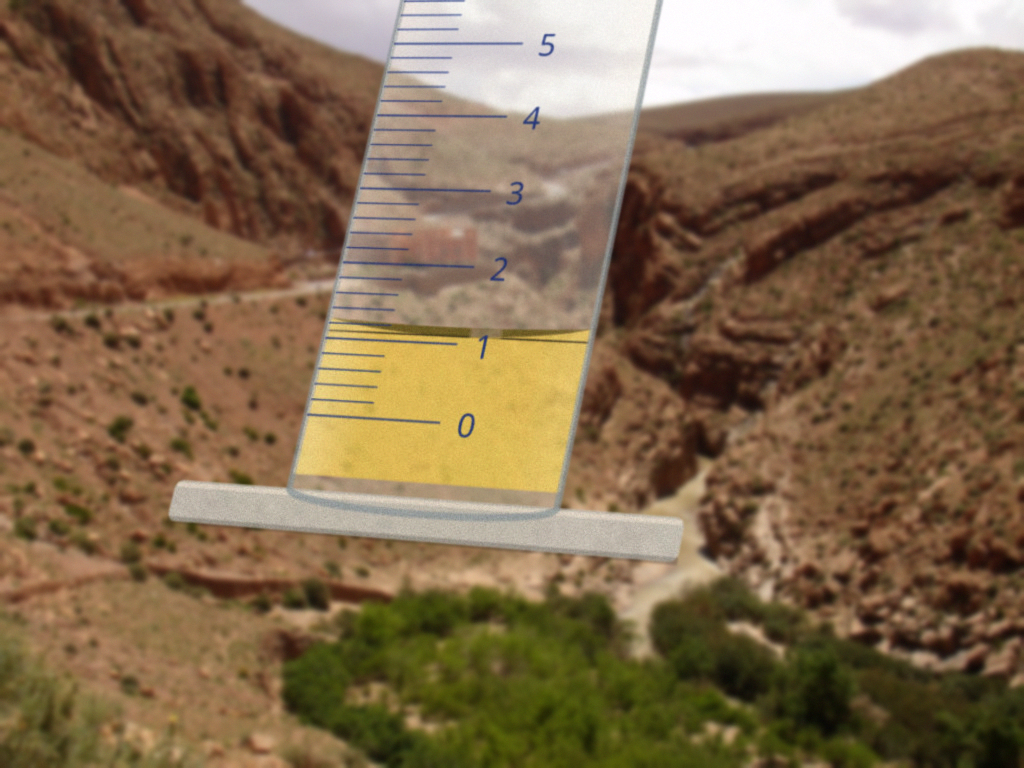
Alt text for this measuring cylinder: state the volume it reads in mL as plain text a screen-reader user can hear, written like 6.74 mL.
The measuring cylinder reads 1.1 mL
